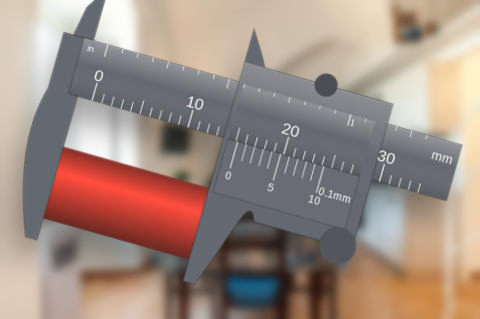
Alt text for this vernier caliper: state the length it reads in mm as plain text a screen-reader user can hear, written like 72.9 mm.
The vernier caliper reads 15.2 mm
